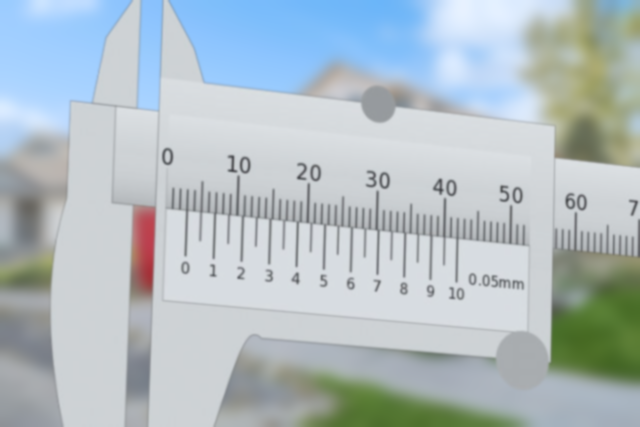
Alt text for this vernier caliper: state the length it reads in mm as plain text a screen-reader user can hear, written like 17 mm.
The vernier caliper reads 3.0 mm
